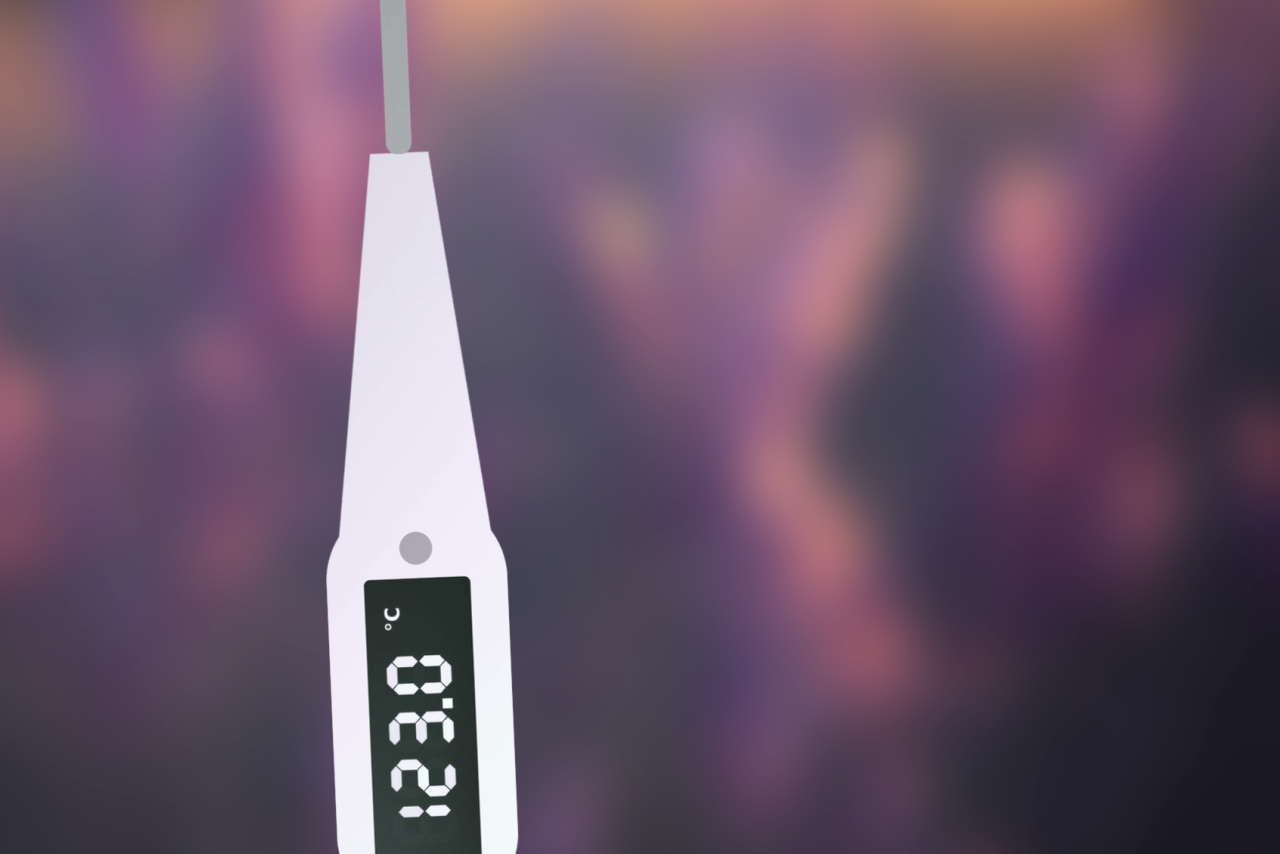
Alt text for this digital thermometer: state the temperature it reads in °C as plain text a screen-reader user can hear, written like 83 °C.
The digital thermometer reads 123.0 °C
